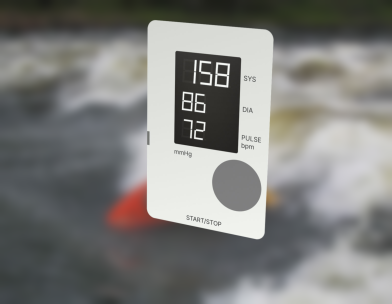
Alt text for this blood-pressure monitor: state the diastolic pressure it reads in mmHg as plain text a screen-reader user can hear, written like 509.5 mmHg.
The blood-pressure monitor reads 86 mmHg
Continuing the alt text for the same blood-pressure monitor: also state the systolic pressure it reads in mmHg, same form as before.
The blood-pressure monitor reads 158 mmHg
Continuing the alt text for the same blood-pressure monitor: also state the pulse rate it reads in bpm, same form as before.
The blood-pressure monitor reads 72 bpm
